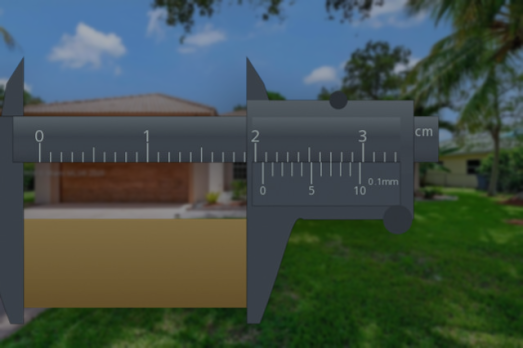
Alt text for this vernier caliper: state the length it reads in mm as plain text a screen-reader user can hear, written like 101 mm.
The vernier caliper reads 20.7 mm
